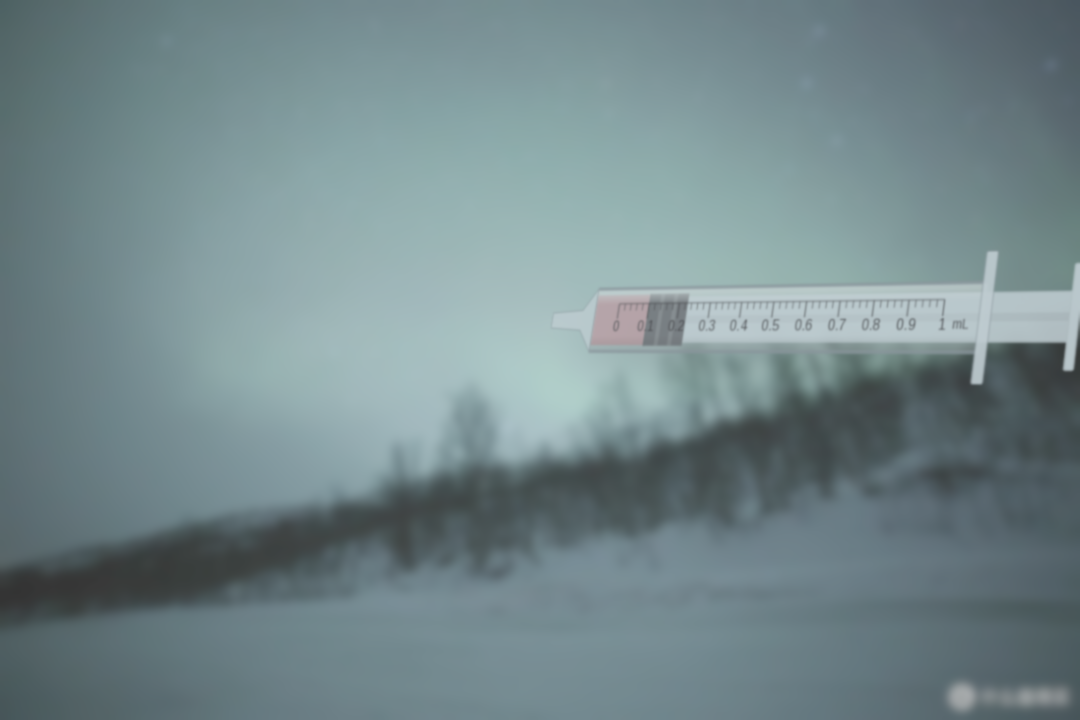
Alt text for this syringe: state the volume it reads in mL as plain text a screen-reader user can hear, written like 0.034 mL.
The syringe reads 0.1 mL
